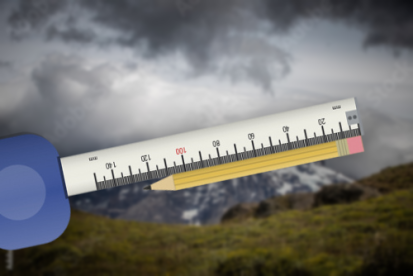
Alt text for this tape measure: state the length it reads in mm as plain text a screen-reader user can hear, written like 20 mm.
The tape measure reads 125 mm
